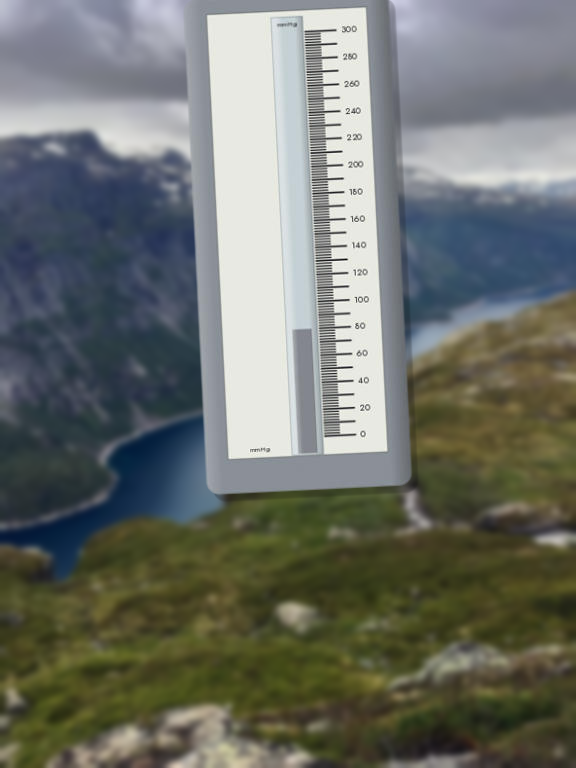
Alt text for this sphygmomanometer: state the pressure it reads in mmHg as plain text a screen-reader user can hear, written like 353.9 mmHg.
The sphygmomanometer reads 80 mmHg
